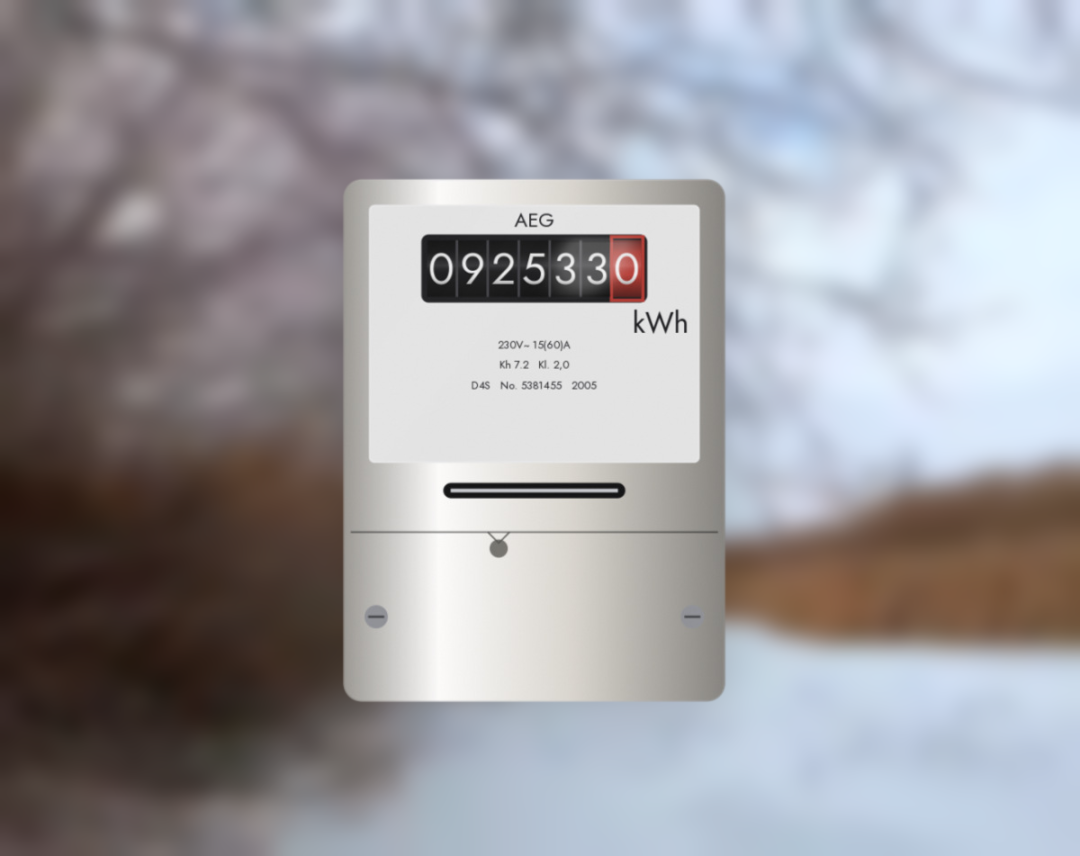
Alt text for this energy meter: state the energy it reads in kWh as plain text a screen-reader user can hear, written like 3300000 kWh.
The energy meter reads 92533.0 kWh
